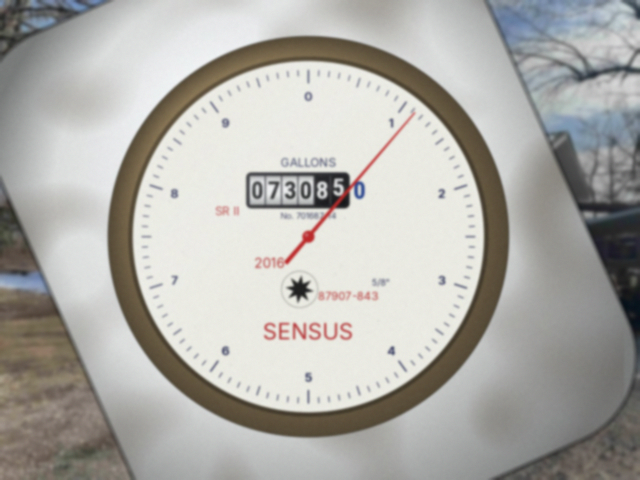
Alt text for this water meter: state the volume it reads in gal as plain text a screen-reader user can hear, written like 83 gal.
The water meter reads 730851.1 gal
